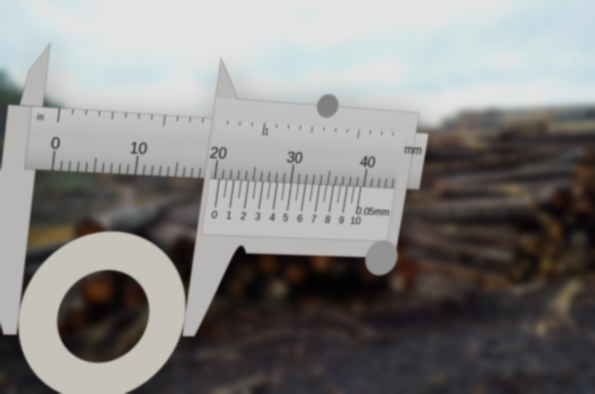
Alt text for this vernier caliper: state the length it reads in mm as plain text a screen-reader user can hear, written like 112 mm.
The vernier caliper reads 20.6 mm
